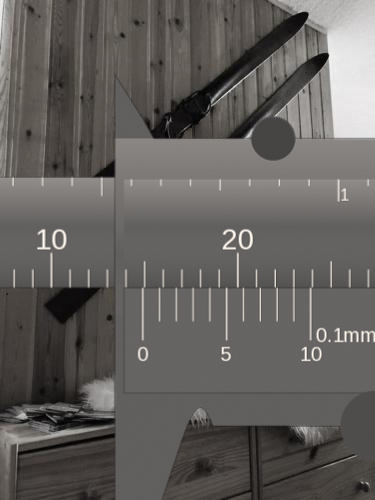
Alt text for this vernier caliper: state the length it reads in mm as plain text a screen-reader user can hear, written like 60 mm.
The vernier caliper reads 14.9 mm
